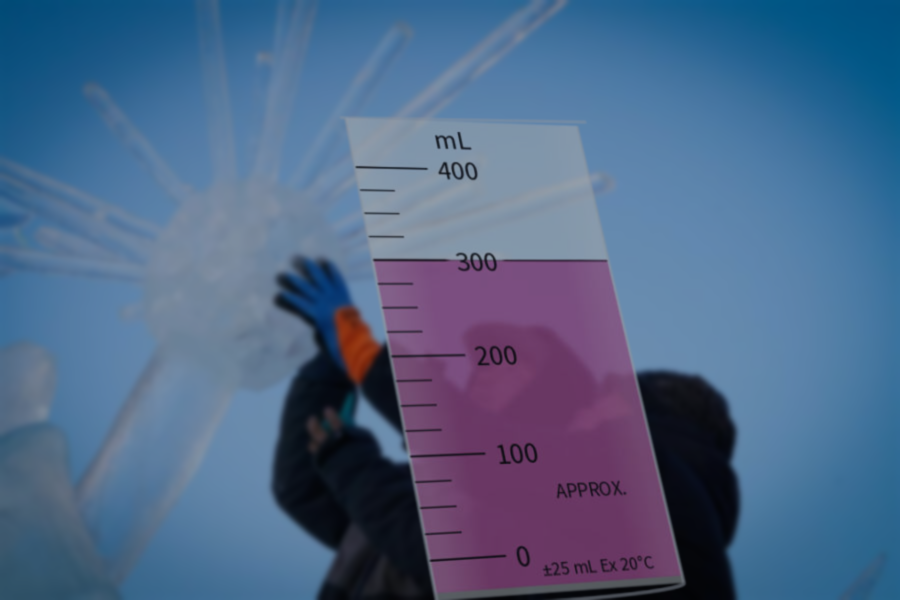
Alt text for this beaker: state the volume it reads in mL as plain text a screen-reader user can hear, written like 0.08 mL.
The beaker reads 300 mL
